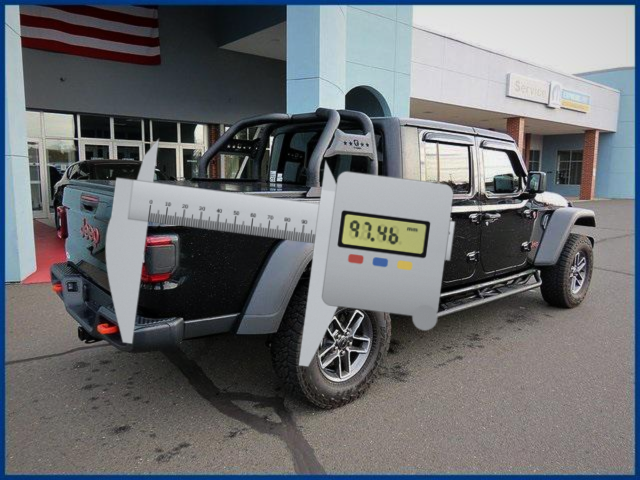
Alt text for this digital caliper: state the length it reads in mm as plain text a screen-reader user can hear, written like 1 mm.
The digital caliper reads 97.46 mm
